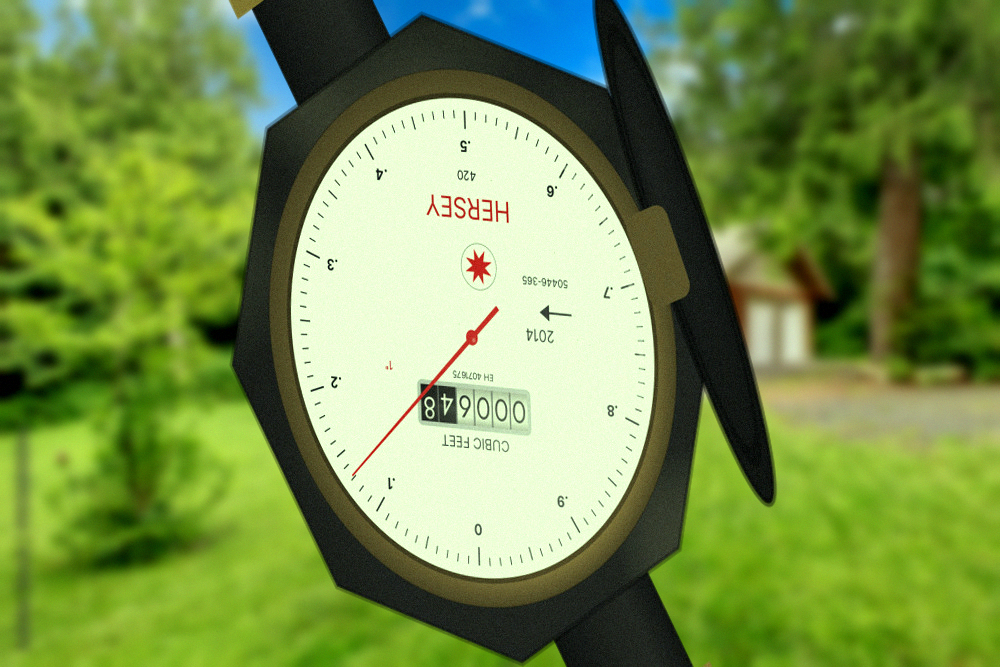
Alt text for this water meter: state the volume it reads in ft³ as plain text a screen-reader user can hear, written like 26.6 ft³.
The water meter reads 648.13 ft³
